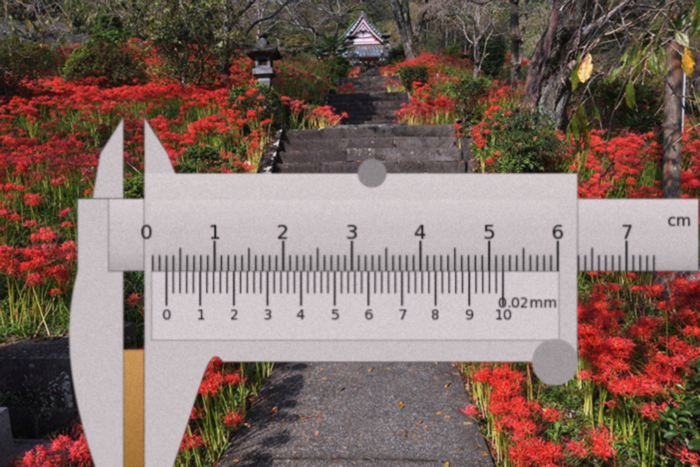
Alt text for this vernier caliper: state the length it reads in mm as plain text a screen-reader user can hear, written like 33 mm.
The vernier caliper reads 3.0 mm
